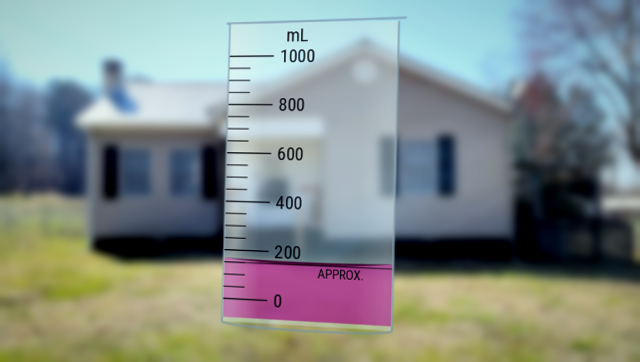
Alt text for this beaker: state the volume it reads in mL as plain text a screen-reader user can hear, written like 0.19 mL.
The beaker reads 150 mL
